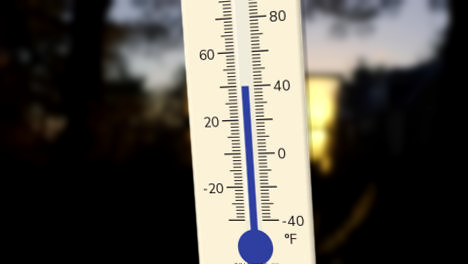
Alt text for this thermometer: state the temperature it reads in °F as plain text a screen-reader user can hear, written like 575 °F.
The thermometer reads 40 °F
